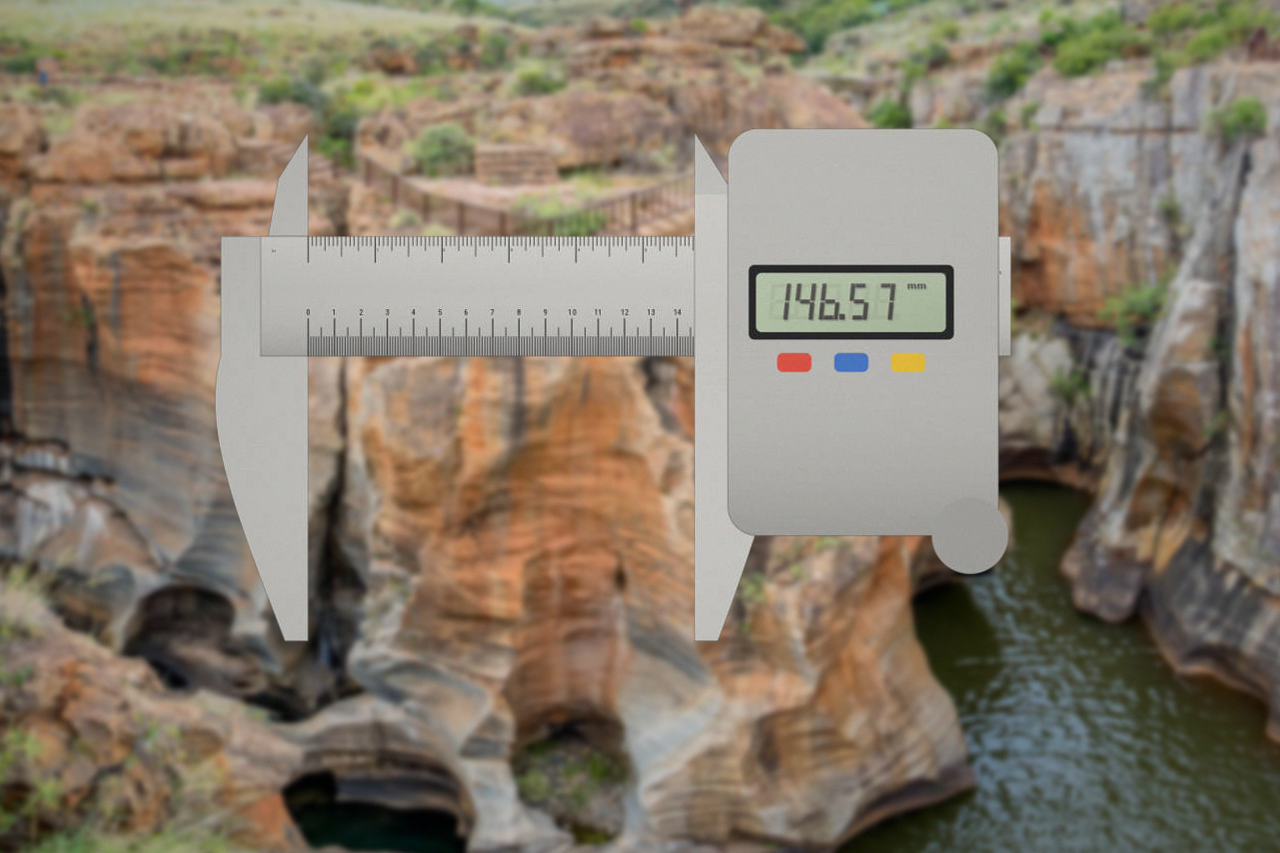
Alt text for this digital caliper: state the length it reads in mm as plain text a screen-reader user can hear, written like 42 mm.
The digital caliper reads 146.57 mm
